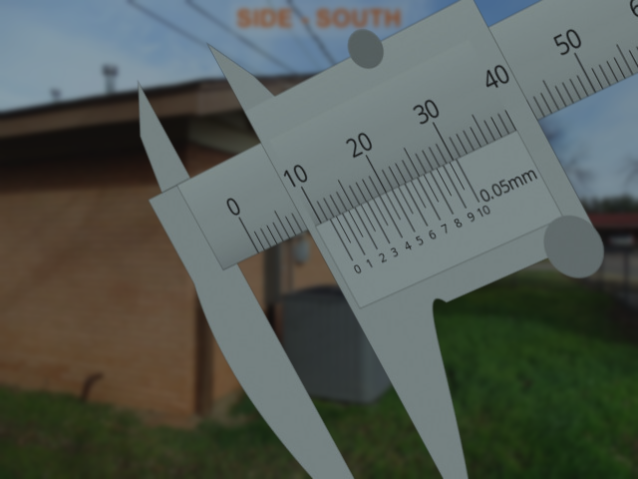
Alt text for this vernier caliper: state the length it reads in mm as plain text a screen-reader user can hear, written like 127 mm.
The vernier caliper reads 11.4 mm
